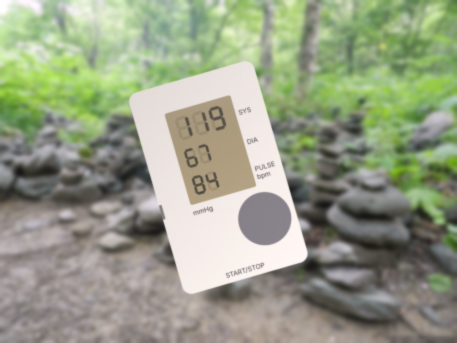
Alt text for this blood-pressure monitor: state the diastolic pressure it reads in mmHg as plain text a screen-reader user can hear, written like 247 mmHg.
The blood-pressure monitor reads 67 mmHg
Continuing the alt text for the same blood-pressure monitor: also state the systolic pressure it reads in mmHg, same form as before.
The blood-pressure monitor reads 119 mmHg
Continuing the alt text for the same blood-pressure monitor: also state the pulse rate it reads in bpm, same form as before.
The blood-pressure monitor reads 84 bpm
